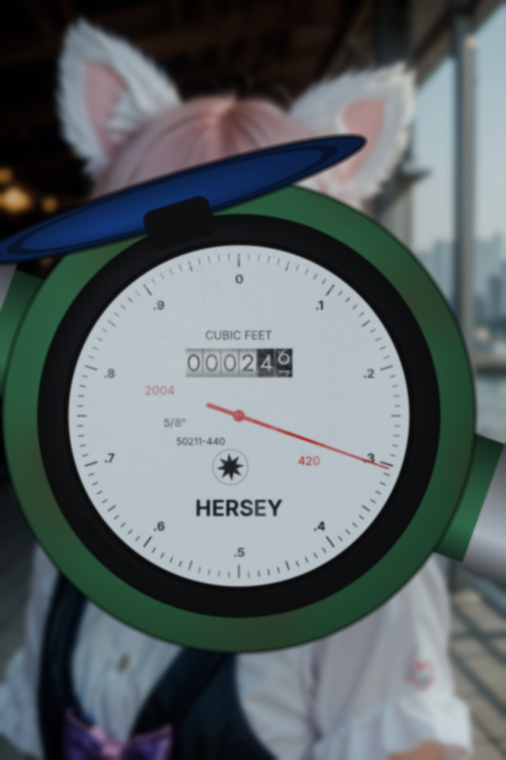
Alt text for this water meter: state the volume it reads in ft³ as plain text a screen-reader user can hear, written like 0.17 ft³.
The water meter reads 246.30 ft³
